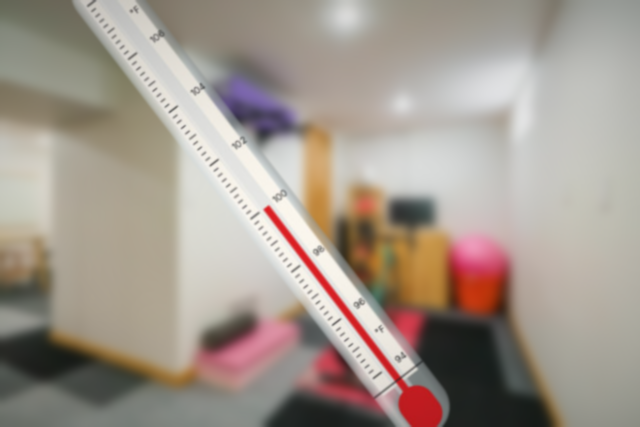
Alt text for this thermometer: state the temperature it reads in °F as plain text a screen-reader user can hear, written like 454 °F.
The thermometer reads 100 °F
